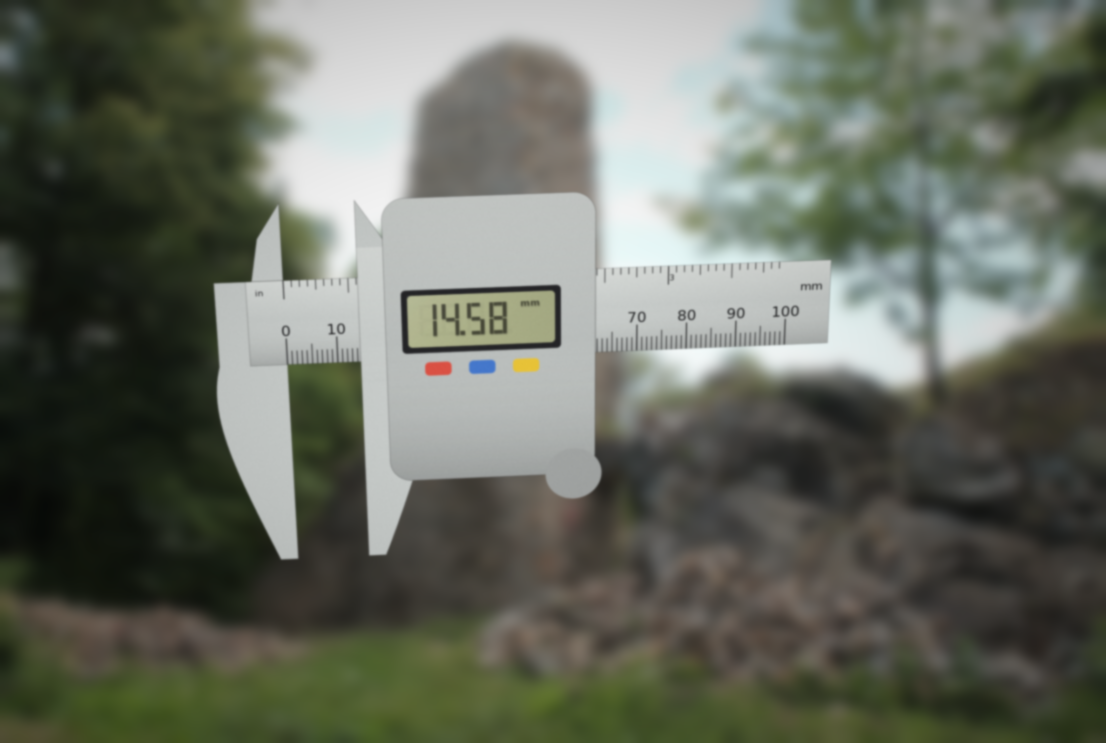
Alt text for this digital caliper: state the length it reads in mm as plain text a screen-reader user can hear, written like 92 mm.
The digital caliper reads 14.58 mm
